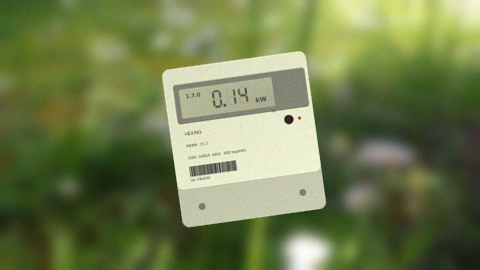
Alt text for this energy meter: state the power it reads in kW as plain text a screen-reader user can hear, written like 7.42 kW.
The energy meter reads 0.14 kW
